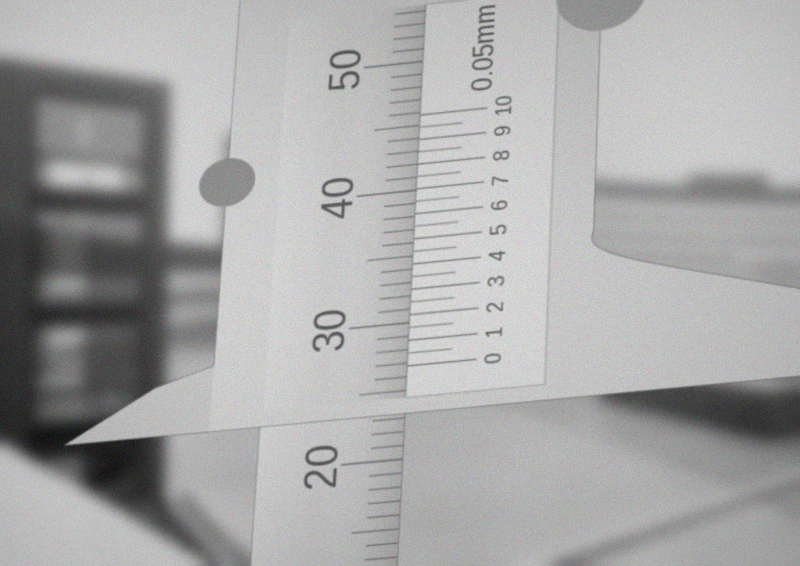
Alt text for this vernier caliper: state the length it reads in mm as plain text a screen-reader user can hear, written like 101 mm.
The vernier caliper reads 26.8 mm
